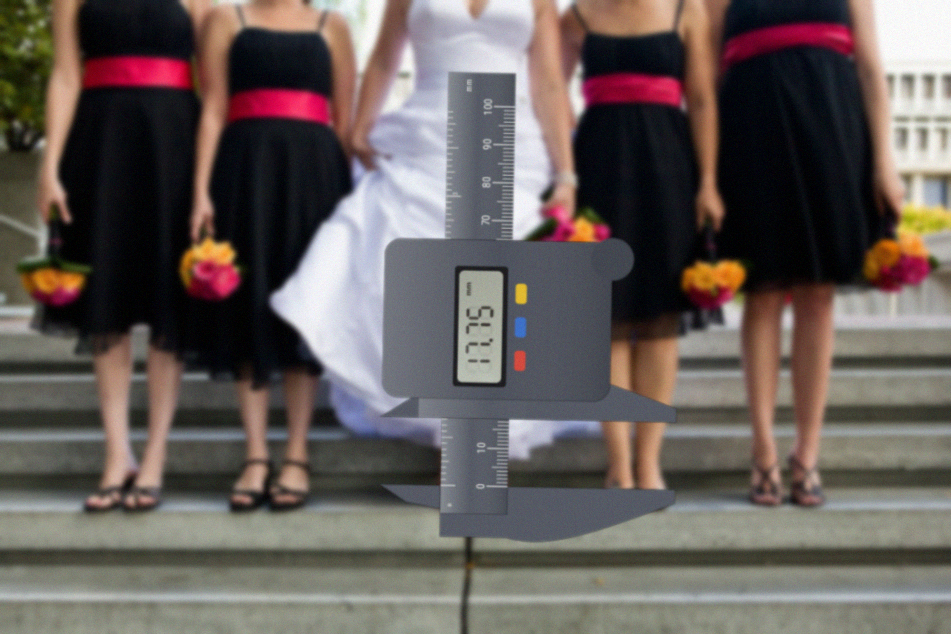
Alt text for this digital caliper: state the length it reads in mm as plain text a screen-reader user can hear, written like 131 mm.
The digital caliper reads 17.75 mm
